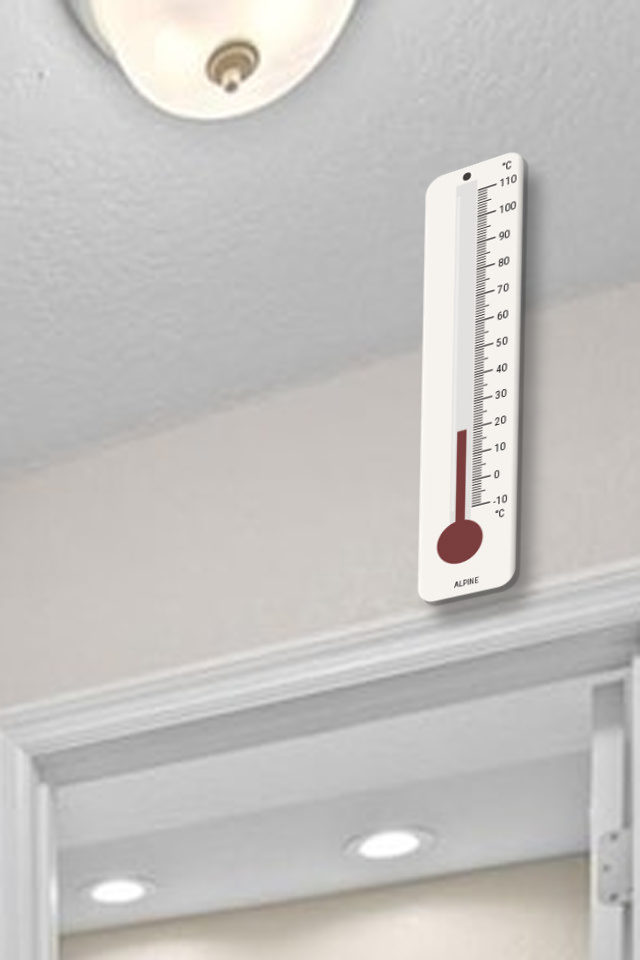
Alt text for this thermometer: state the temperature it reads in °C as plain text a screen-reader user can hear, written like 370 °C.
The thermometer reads 20 °C
